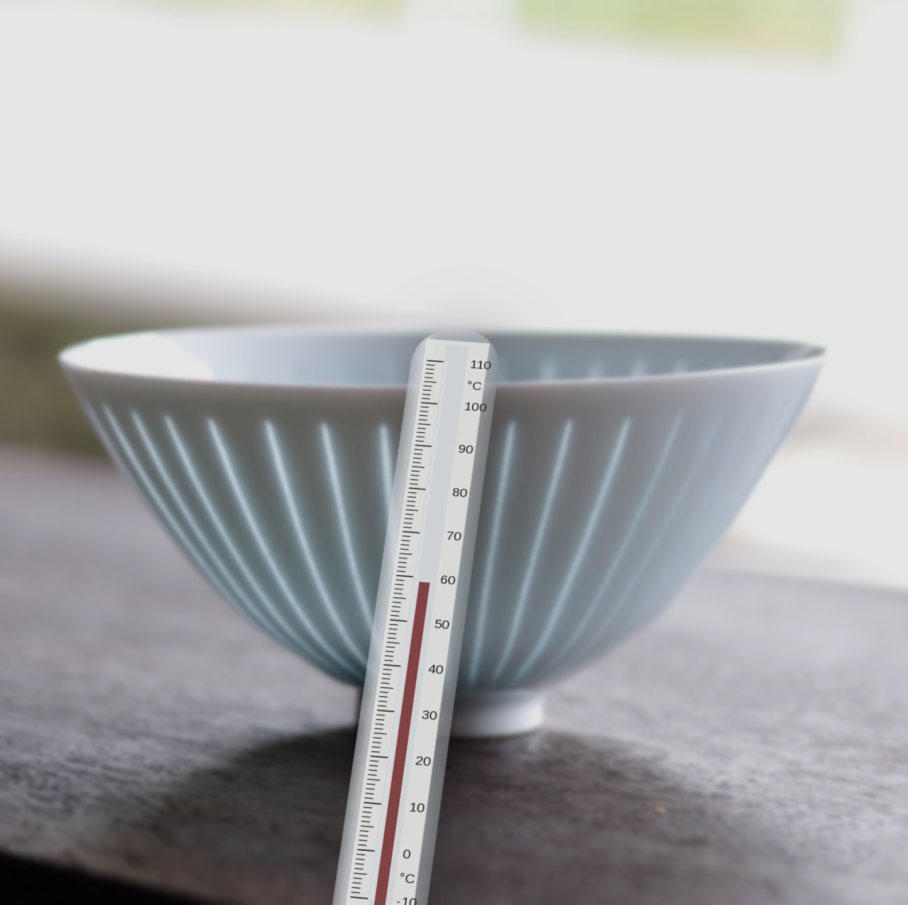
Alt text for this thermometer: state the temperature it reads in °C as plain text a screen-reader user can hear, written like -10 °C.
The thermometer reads 59 °C
